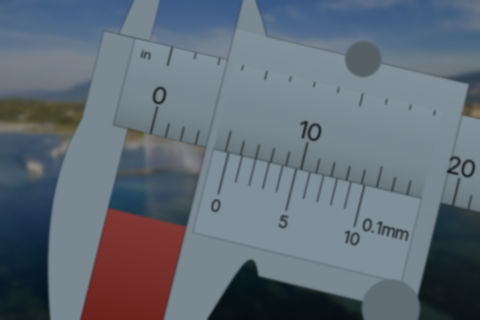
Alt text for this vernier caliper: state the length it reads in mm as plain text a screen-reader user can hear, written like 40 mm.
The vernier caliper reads 5.2 mm
